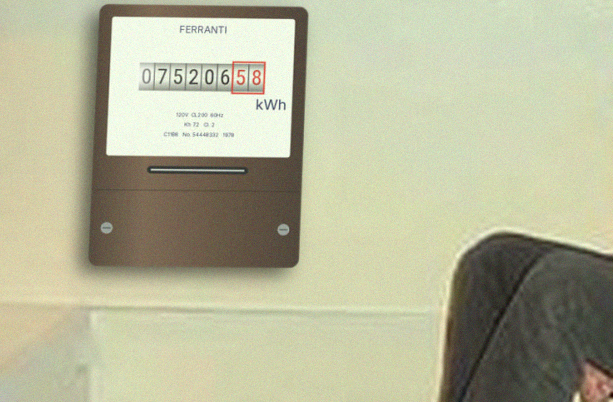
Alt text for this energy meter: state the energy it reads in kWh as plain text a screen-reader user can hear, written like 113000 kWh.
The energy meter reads 75206.58 kWh
